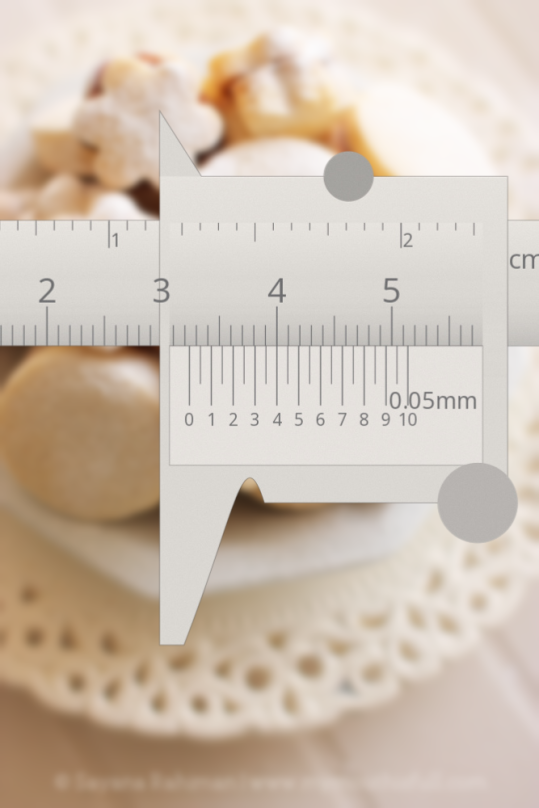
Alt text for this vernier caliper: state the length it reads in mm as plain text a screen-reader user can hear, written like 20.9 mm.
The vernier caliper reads 32.4 mm
